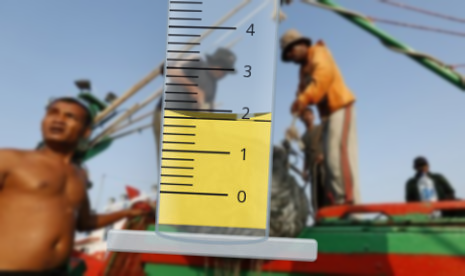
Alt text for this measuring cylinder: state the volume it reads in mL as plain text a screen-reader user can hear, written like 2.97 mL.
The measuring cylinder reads 1.8 mL
